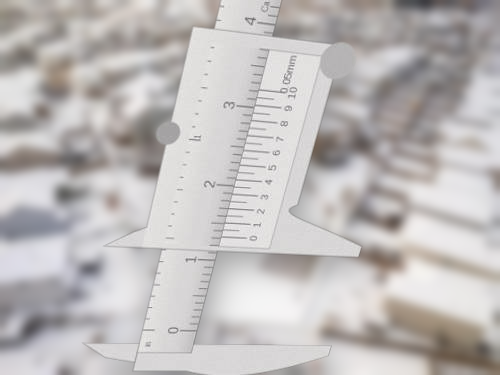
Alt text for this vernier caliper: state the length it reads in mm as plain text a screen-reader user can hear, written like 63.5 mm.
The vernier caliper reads 13.2 mm
